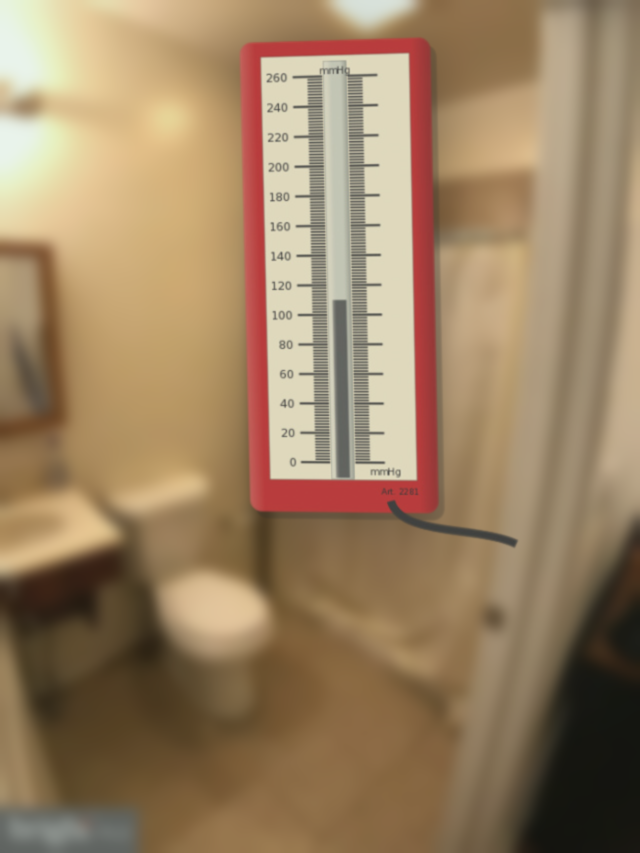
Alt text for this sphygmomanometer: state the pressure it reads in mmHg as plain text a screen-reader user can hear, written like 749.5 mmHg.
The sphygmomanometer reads 110 mmHg
